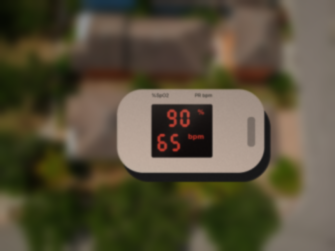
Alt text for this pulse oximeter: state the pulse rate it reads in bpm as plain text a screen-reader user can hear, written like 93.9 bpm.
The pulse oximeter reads 65 bpm
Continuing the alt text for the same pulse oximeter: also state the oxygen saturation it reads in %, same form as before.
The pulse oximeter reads 90 %
